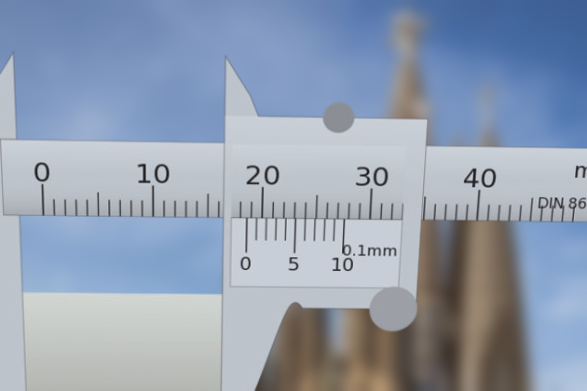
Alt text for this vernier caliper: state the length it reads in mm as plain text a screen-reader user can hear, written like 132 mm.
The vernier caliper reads 18.6 mm
